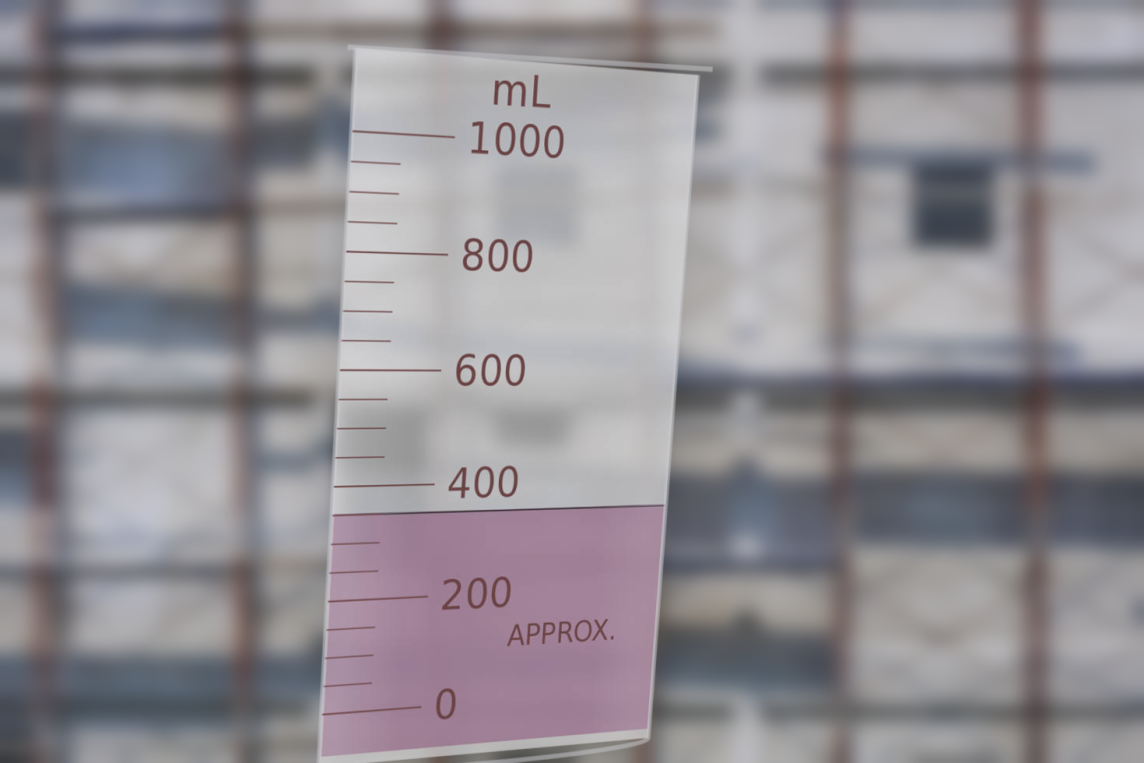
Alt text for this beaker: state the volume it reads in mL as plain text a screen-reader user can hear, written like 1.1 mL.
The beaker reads 350 mL
